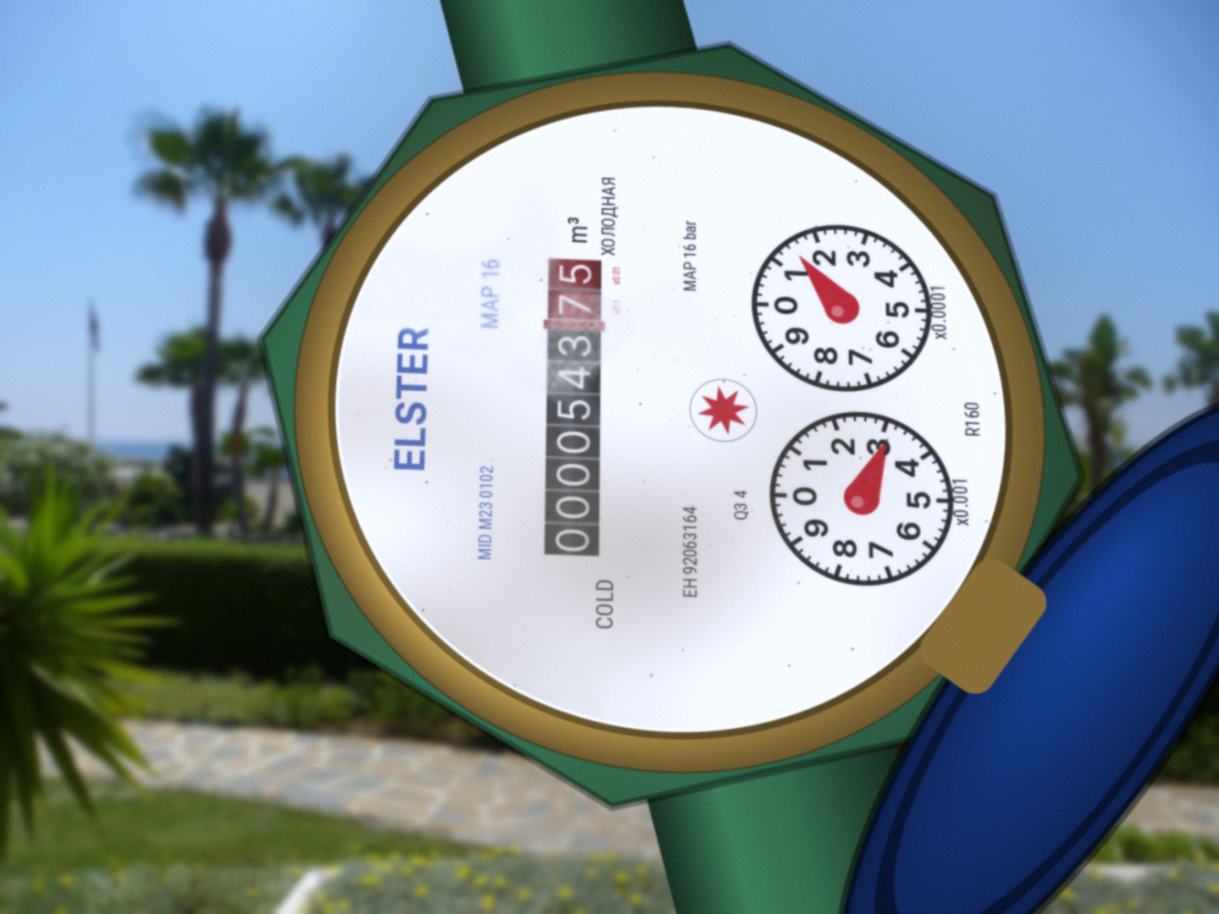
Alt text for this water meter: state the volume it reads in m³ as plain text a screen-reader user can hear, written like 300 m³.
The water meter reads 543.7531 m³
